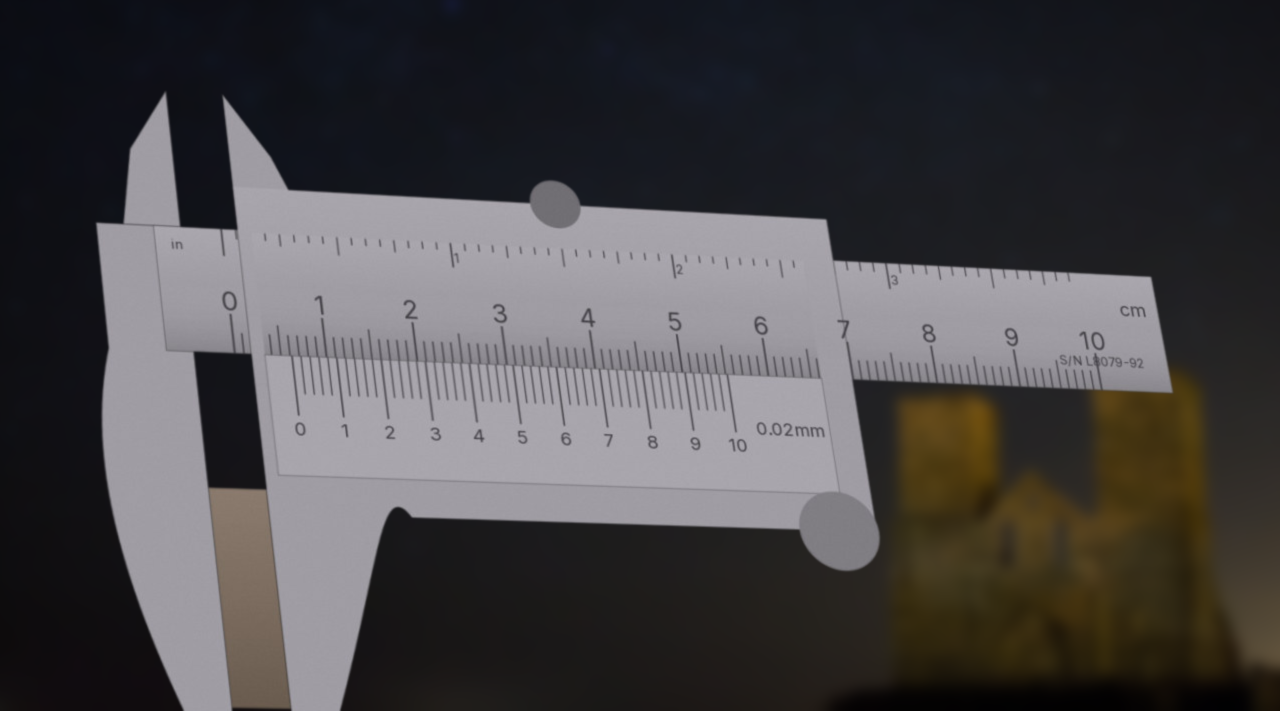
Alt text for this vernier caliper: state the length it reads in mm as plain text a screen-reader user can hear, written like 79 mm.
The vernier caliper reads 6.2 mm
